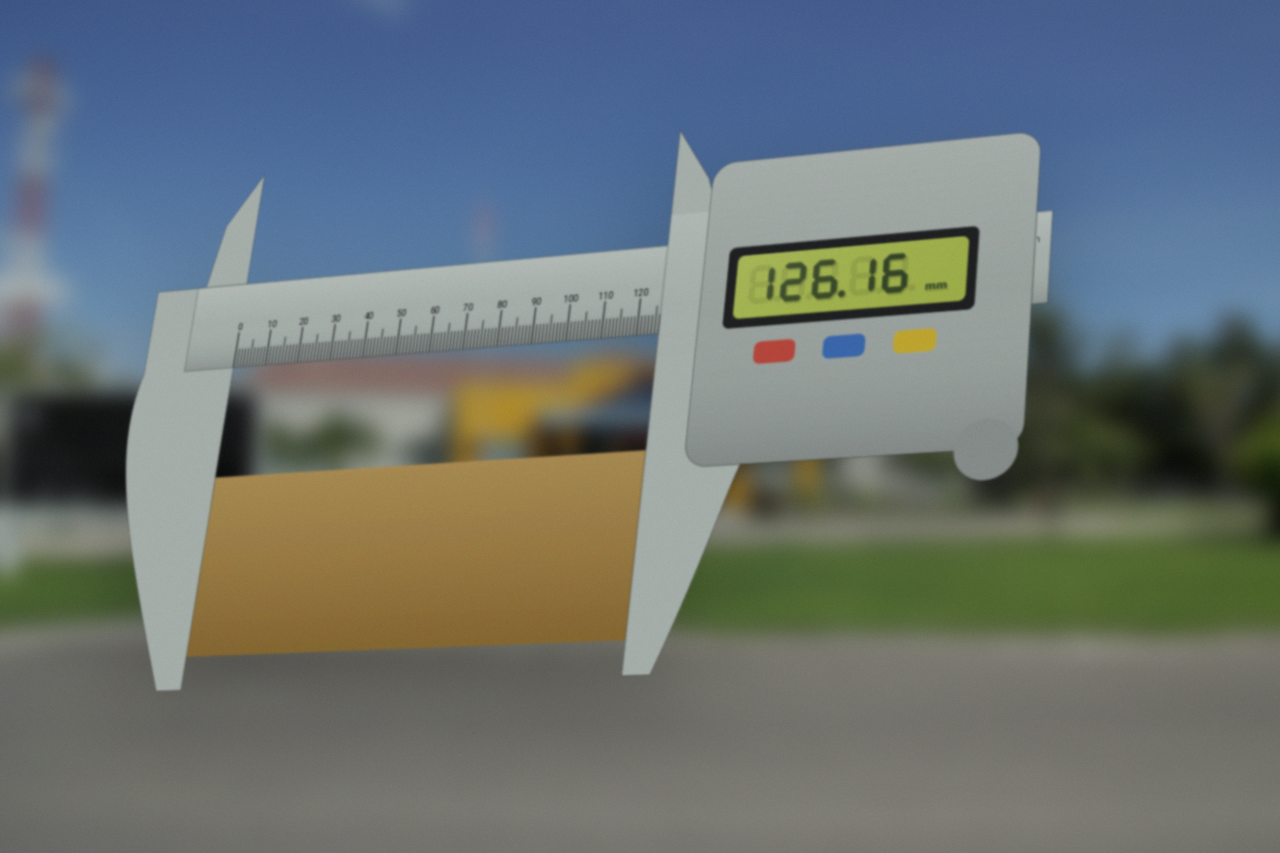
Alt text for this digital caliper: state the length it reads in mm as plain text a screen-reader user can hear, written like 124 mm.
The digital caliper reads 126.16 mm
